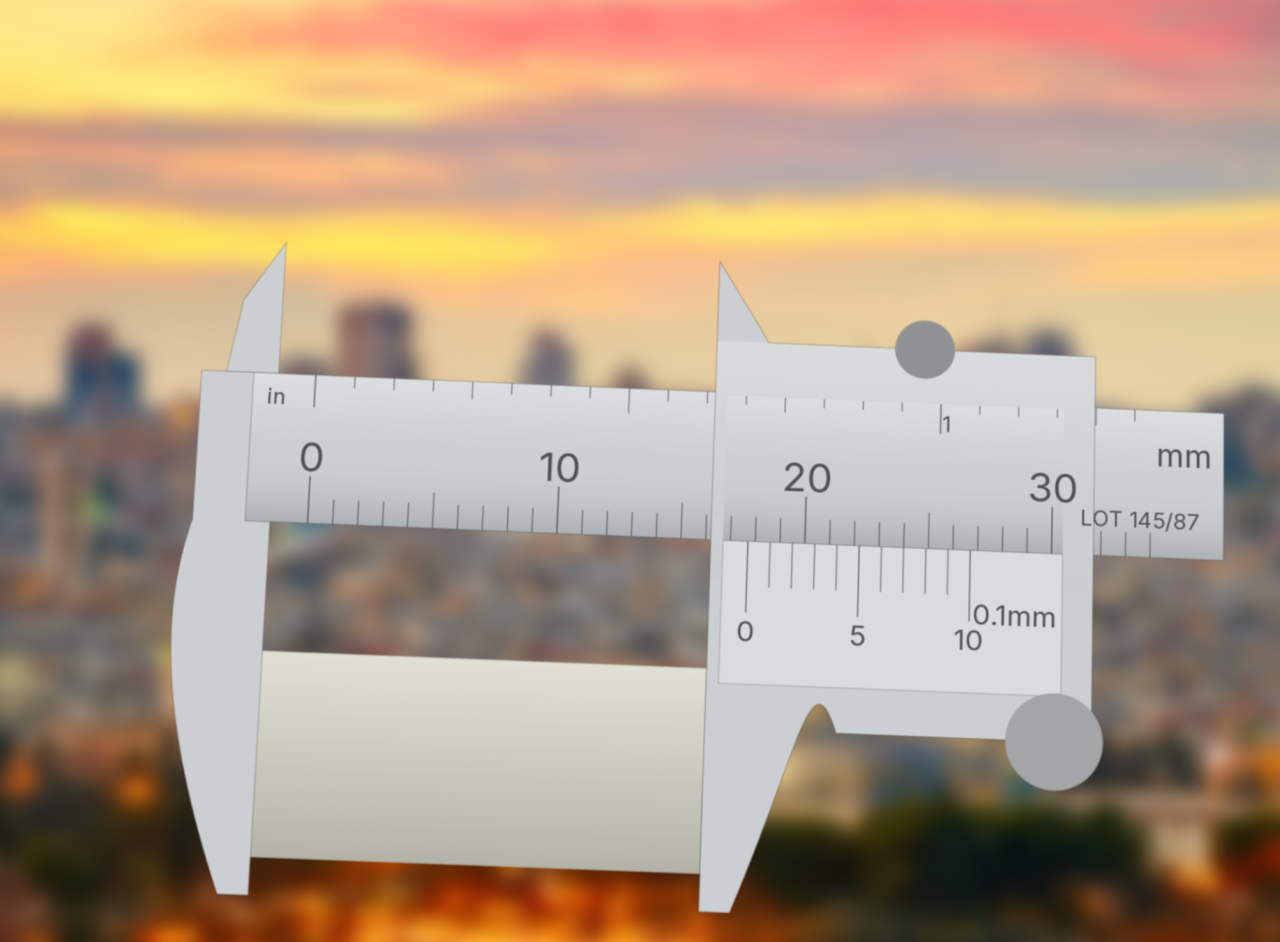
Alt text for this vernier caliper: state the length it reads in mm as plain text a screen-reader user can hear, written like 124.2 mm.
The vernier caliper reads 17.7 mm
